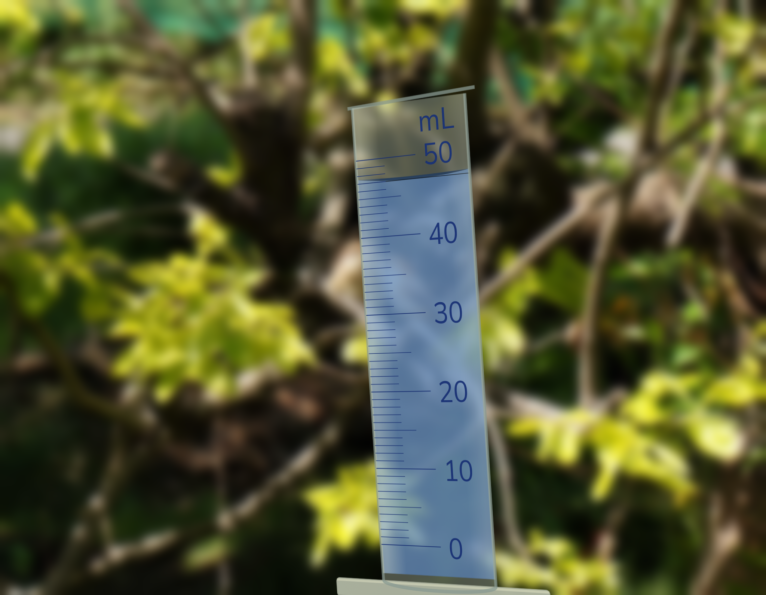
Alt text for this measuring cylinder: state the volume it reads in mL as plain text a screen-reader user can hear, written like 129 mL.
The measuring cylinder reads 47 mL
